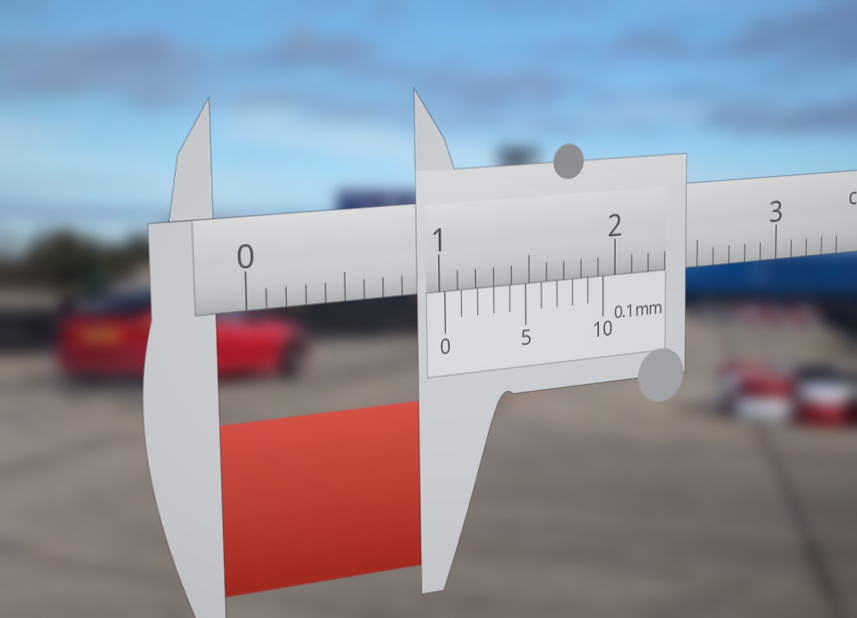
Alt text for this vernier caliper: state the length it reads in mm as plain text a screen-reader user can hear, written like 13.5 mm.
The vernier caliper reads 10.3 mm
